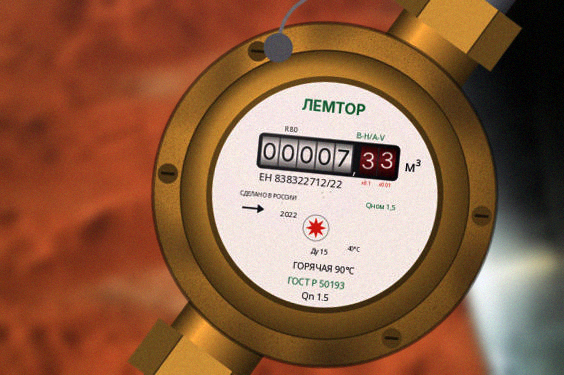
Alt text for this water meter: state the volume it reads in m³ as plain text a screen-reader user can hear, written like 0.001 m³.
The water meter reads 7.33 m³
